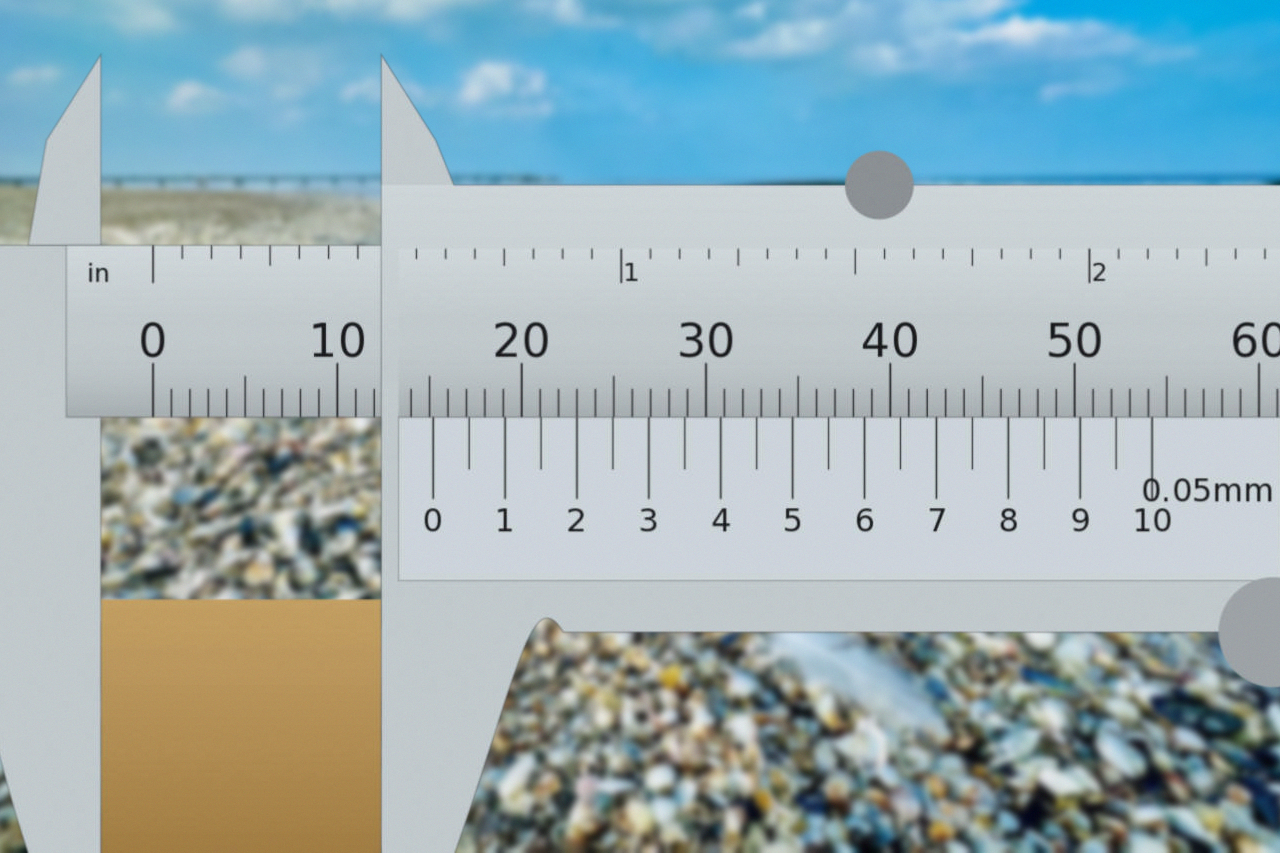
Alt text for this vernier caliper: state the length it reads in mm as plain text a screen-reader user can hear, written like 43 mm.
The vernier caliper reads 15.2 mm
